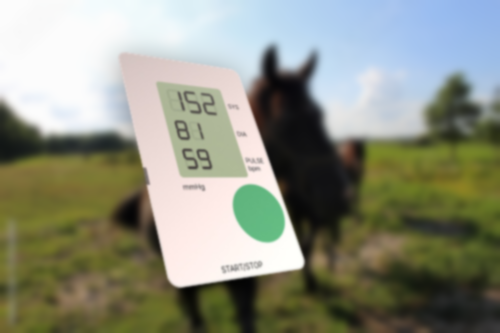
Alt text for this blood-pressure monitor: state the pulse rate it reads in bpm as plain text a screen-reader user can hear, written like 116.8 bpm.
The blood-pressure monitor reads 59 bpm
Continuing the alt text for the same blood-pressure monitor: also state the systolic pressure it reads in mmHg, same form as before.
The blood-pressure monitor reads 152 mmHg
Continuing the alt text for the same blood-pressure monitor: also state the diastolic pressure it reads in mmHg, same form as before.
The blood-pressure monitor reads 81 mmHg
